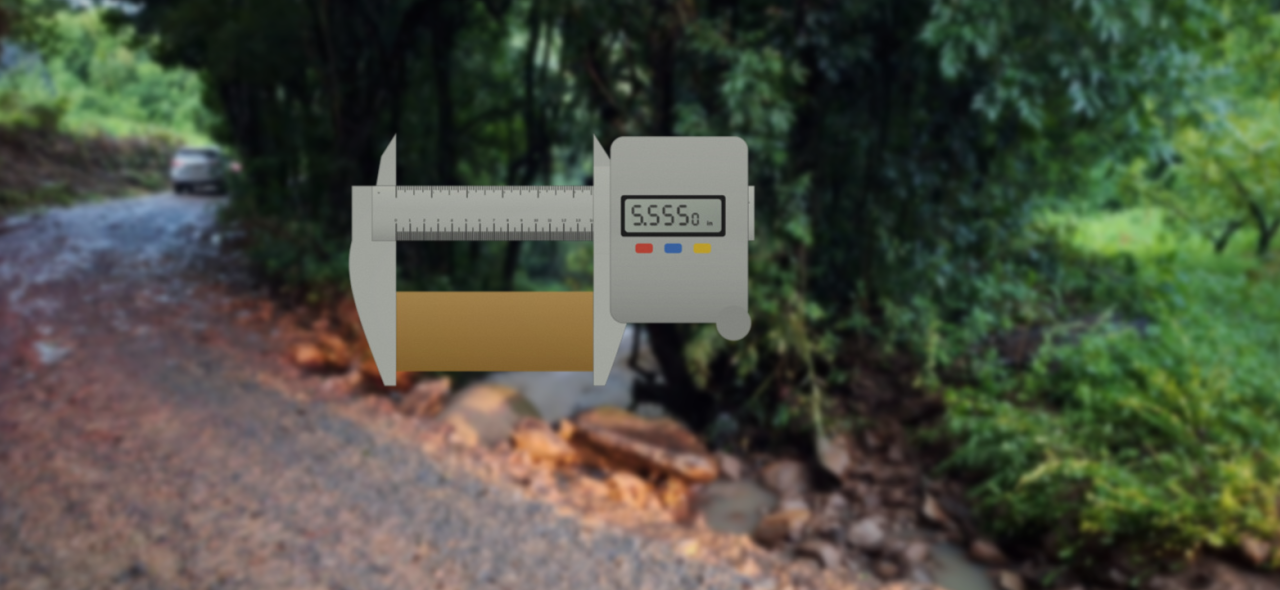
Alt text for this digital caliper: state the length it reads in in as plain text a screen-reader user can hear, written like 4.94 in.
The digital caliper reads 5.5550 in
